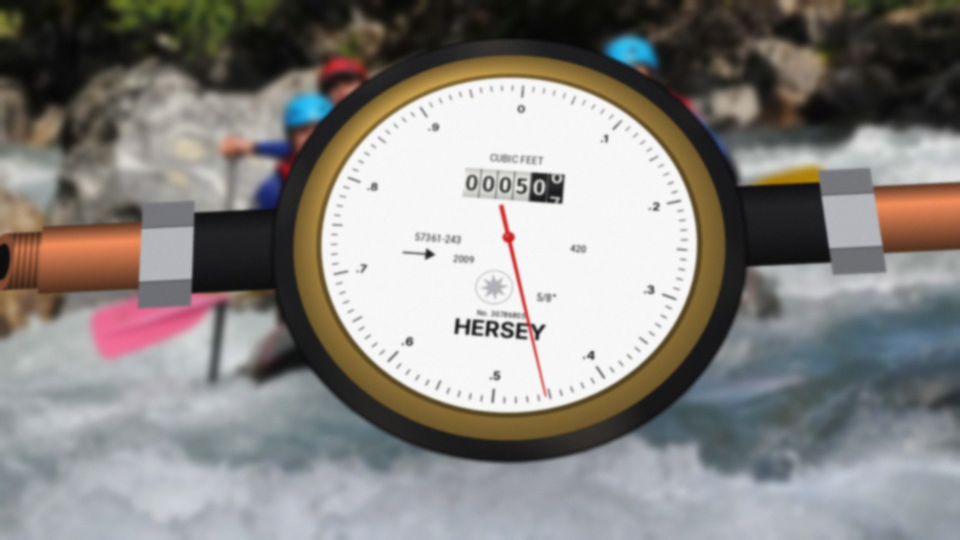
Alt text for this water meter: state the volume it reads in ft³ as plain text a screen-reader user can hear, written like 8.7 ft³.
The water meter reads 506.45 ft³
